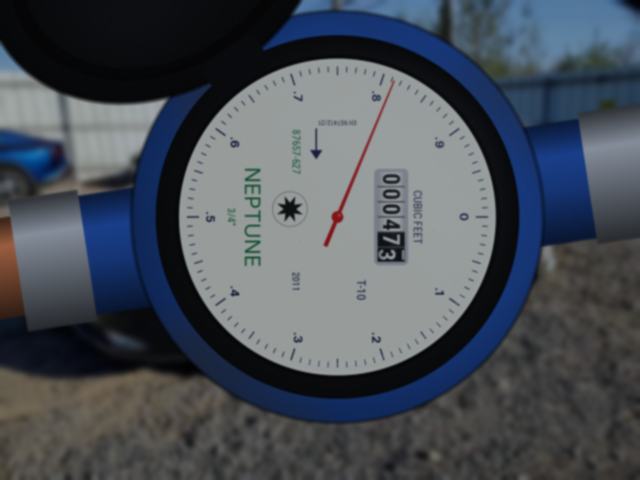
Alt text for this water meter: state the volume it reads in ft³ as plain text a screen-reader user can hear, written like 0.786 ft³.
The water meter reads 472.81 ft³
